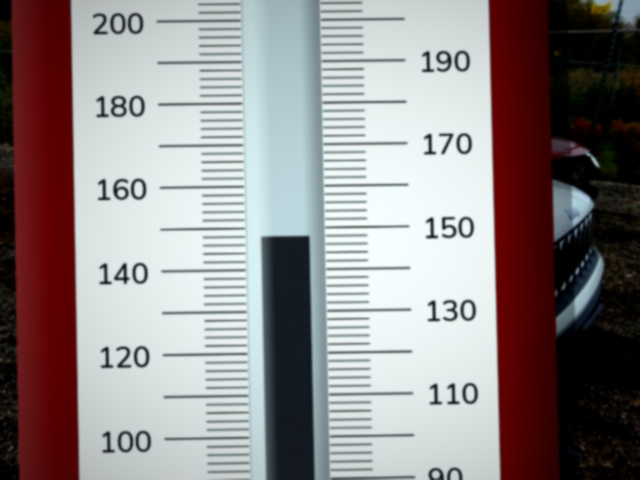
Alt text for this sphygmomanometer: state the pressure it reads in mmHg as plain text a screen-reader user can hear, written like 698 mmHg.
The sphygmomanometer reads 148 mmHg
